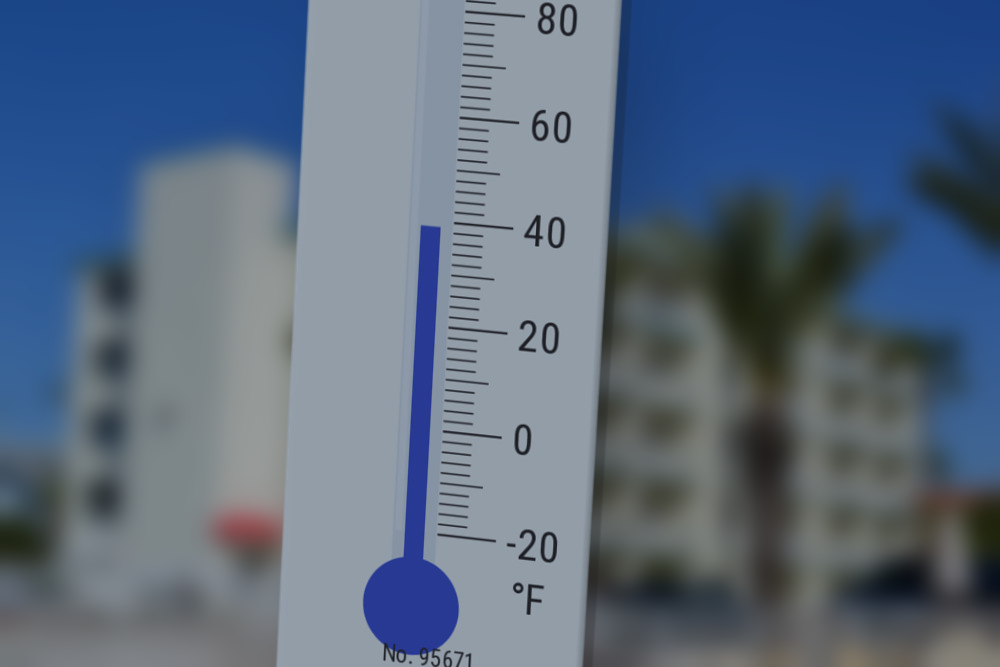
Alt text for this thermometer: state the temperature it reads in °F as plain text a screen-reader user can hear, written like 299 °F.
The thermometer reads 39 °F
